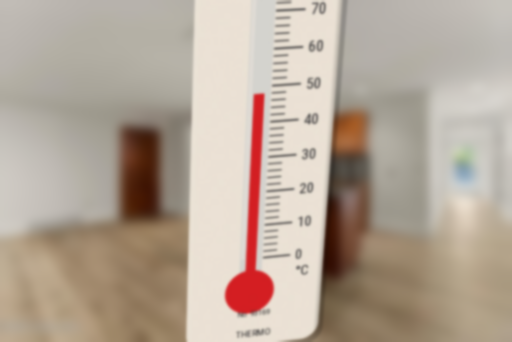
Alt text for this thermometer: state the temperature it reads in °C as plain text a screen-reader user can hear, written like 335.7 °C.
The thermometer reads 48 °C
